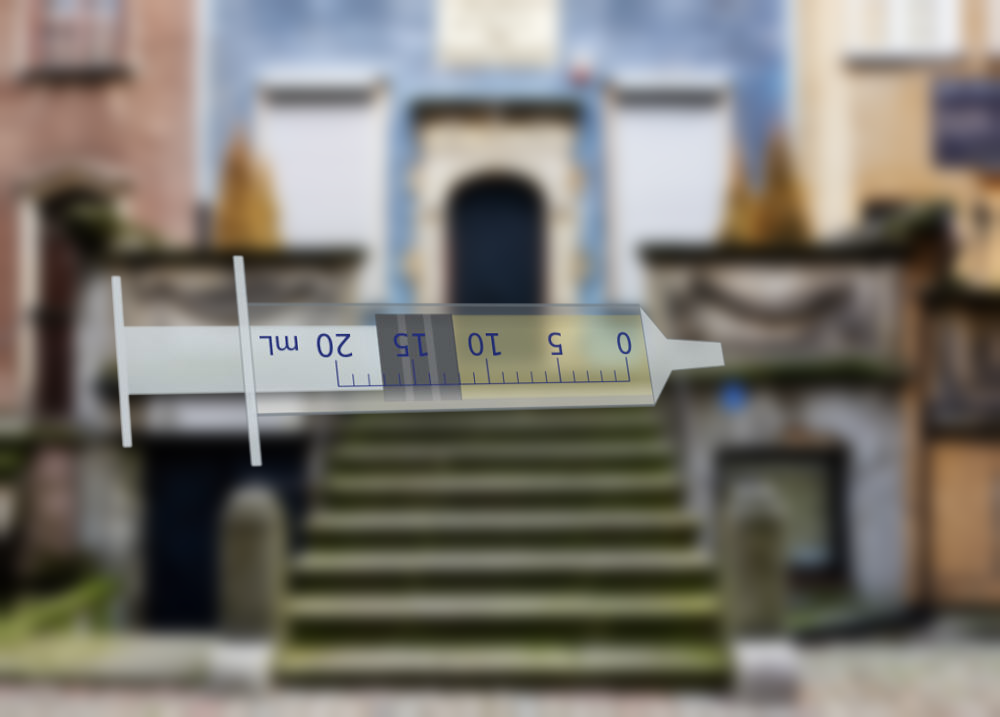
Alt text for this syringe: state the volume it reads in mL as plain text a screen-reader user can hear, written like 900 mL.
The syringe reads 12 mL
